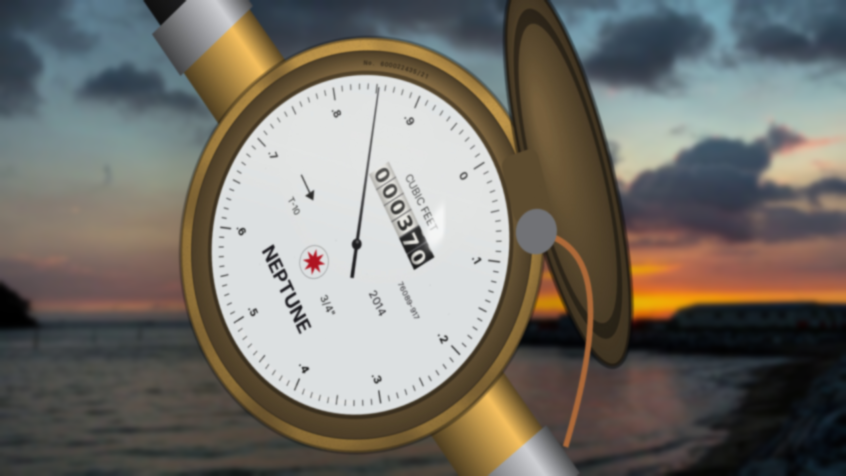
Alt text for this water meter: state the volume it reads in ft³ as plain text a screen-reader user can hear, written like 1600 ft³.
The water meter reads 369.85 ft³
